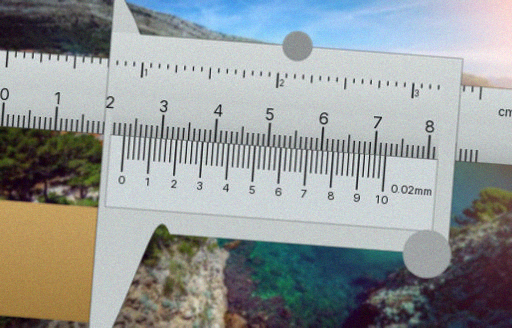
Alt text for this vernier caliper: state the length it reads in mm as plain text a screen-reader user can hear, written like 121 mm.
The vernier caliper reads 23.0 mm
